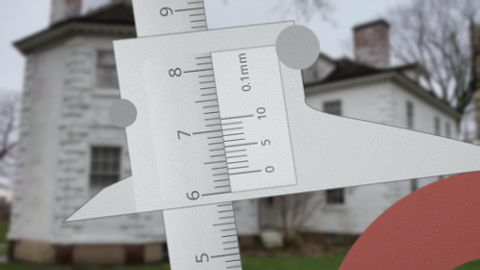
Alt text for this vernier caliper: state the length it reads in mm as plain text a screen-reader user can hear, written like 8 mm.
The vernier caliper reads 62.8 mm
